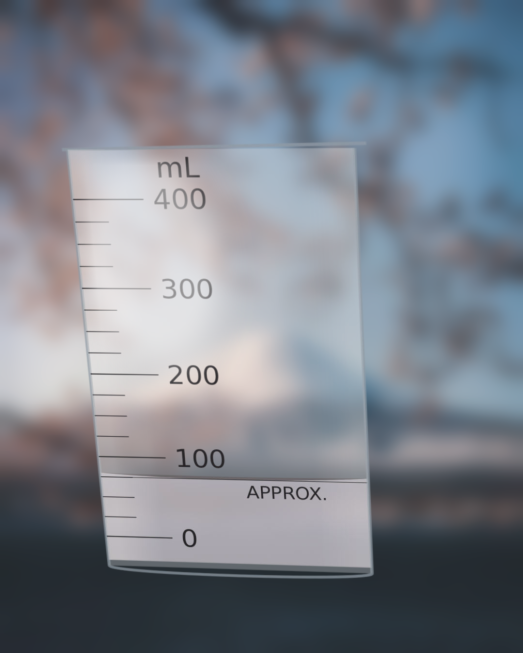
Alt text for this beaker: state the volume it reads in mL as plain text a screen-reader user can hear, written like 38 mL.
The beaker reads 75 mL
